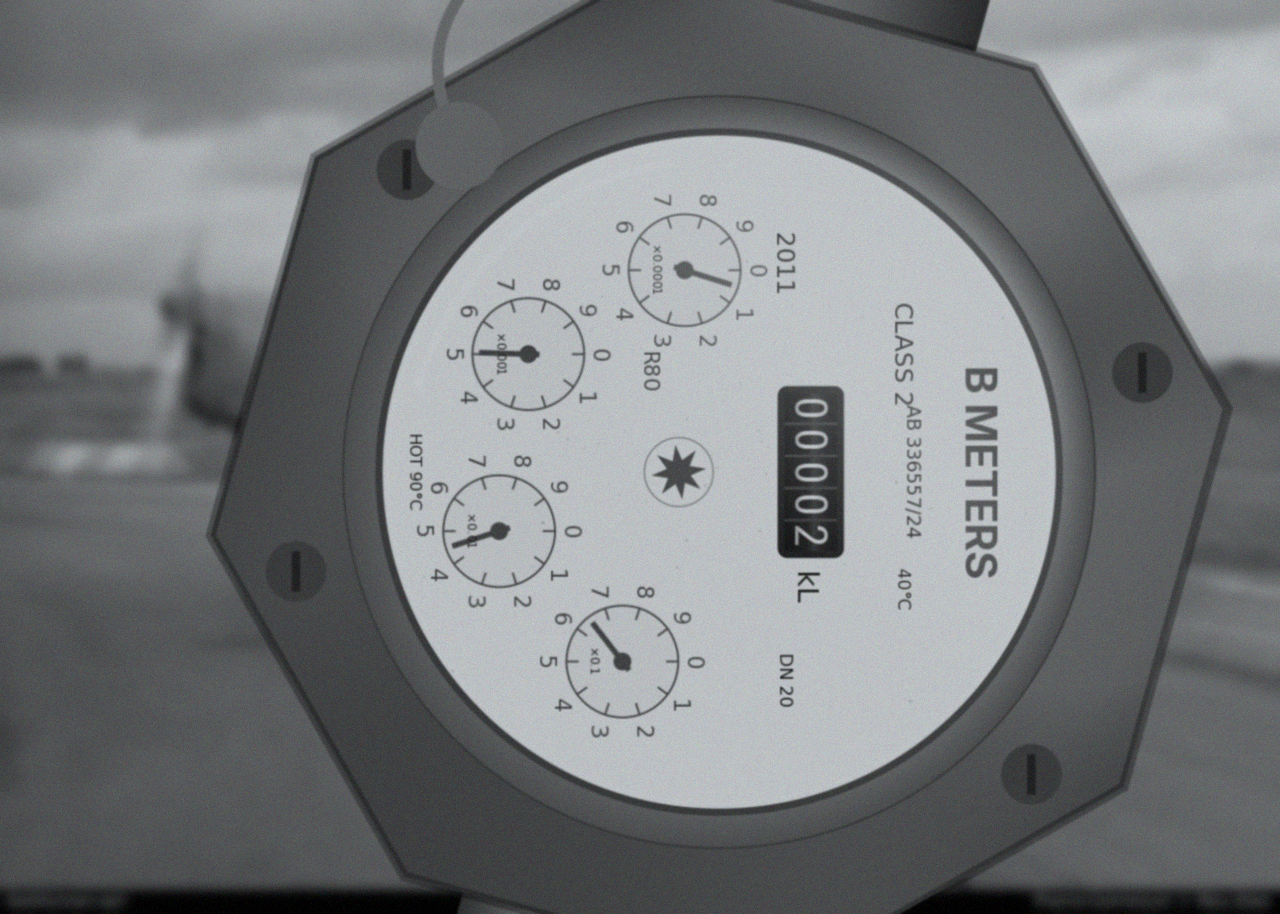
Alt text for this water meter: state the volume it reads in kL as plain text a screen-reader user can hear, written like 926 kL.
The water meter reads 2.6450 kL
